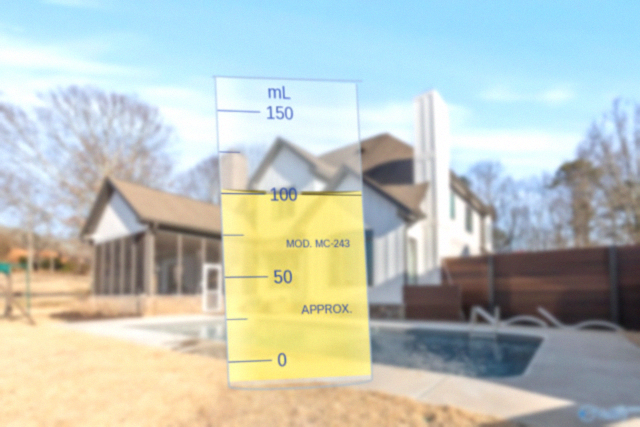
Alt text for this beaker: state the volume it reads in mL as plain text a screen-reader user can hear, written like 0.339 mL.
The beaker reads 100 mL
